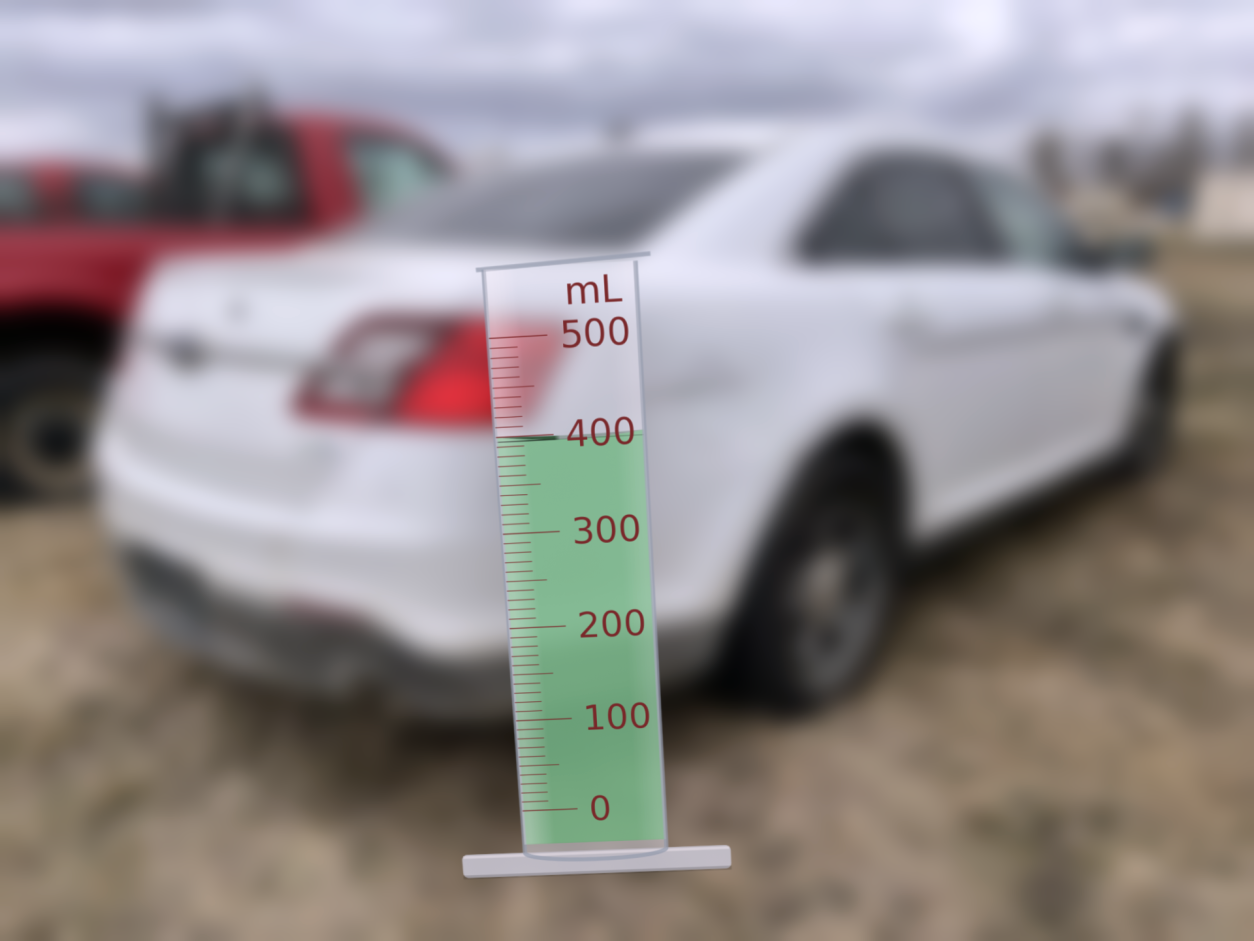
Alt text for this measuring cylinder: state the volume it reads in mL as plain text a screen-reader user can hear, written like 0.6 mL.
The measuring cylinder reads 395 mL
